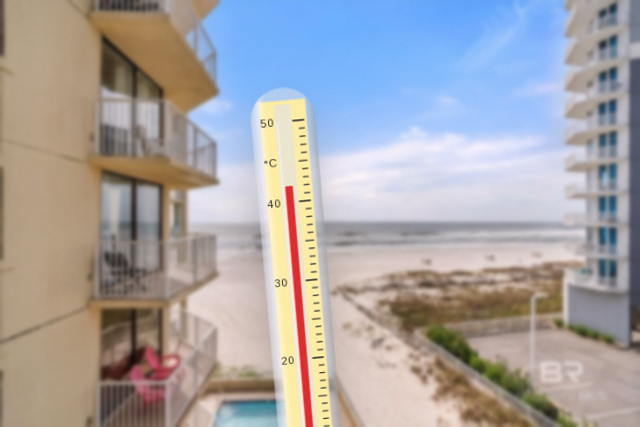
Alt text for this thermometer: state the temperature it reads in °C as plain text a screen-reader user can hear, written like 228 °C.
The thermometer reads 42 °C
